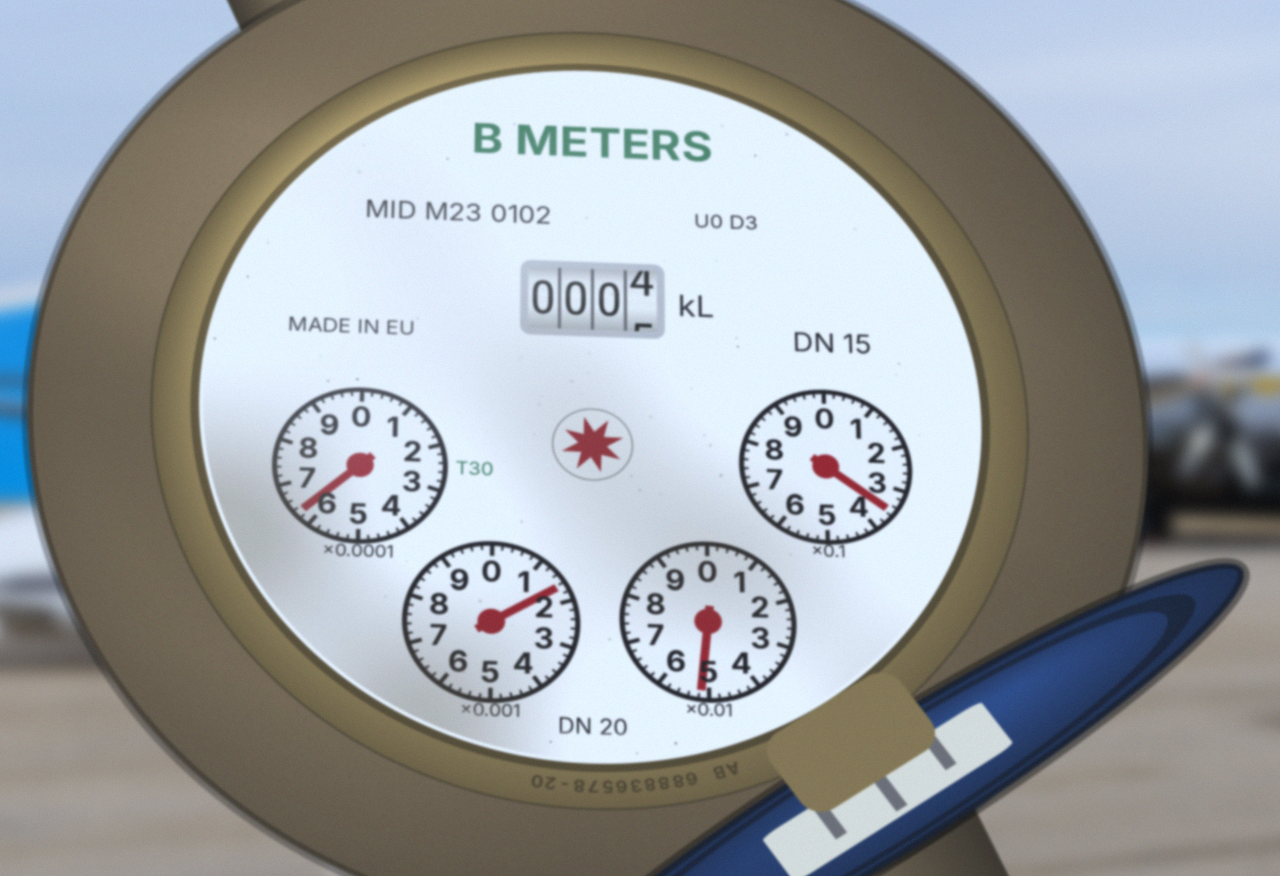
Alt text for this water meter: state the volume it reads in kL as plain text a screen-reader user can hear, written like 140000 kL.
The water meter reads 4.3516 kL
